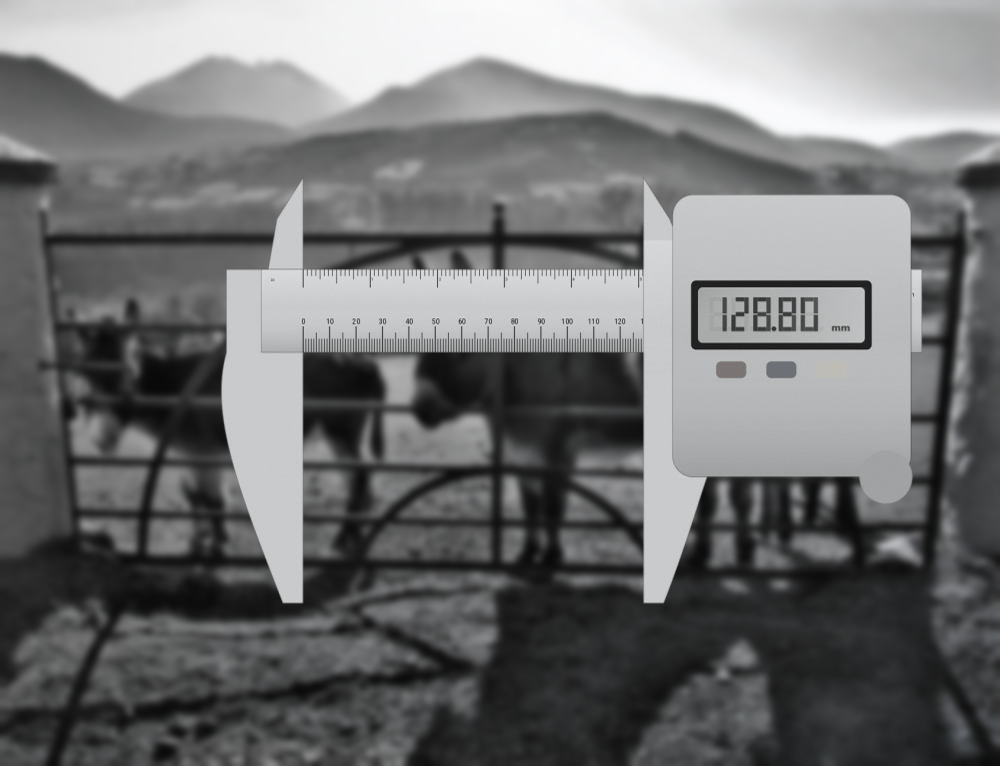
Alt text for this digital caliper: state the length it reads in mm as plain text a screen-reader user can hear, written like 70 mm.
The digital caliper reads 128.80 mm
